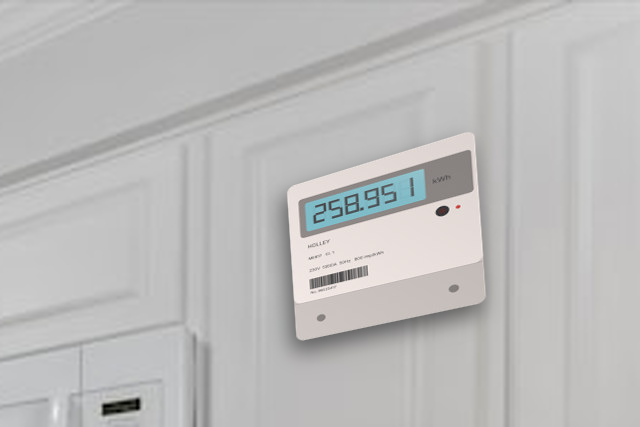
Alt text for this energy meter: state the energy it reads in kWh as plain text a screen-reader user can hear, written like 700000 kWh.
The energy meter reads 258.951 kWh
